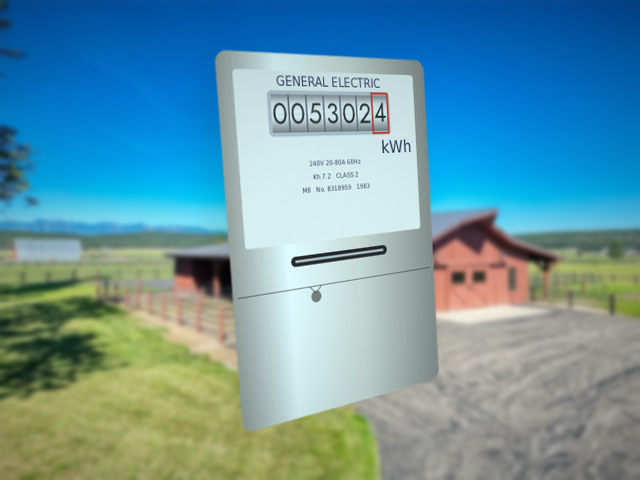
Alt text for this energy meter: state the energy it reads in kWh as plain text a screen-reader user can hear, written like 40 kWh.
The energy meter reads 5302.4 kWh
